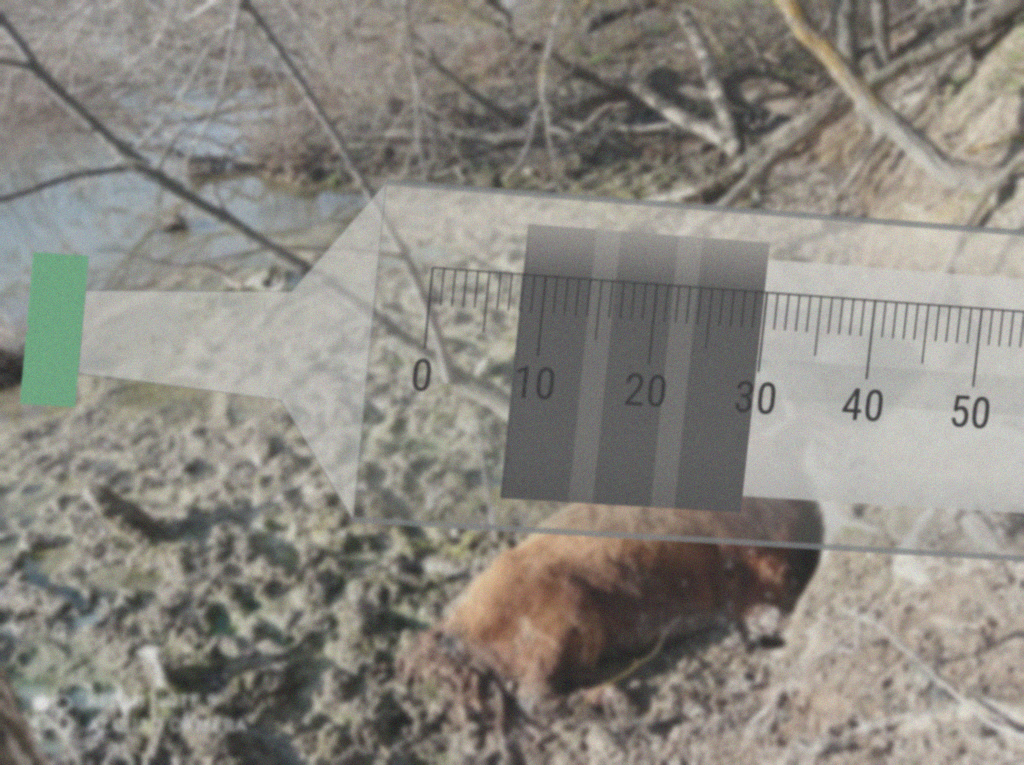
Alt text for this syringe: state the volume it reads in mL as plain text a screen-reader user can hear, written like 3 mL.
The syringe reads 8 mL
